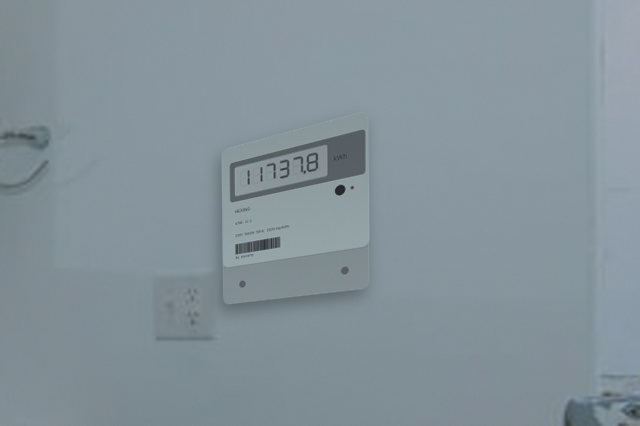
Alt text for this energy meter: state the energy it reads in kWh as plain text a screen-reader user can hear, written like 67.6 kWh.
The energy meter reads 11737.8 kWh
